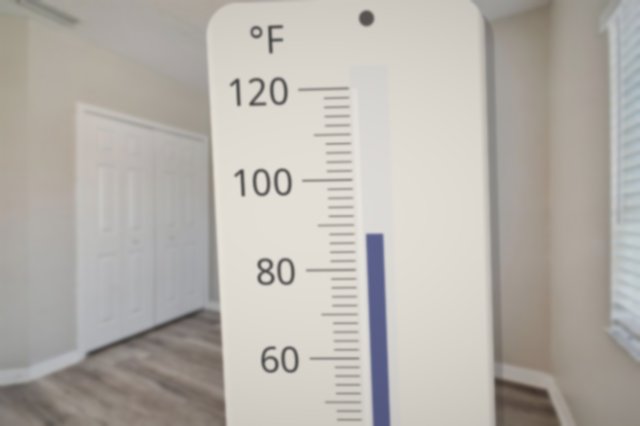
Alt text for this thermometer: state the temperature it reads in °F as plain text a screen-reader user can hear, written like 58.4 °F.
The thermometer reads 88 °F
